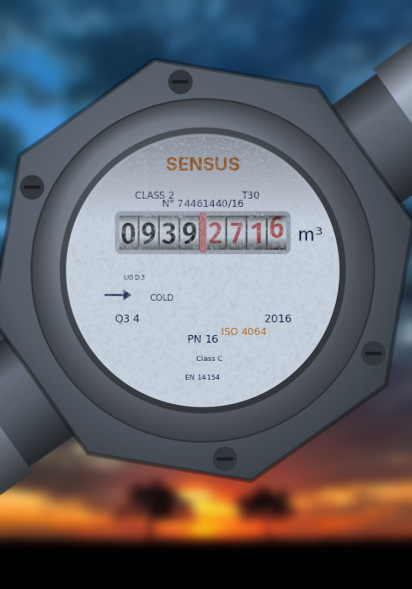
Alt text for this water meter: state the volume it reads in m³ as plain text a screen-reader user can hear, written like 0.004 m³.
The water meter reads 939.2716 m³
